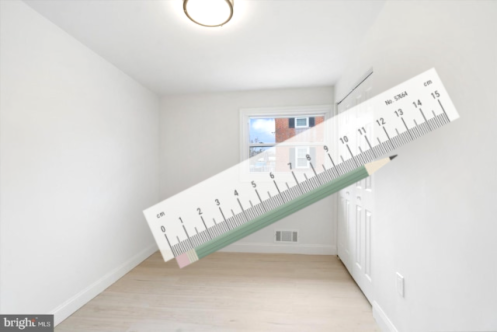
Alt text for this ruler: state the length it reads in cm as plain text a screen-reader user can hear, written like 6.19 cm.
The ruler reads 12 cm
